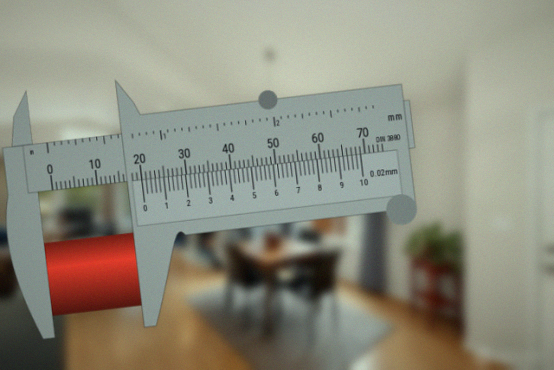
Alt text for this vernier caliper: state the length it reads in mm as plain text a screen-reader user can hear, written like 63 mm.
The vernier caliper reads 20.0 mm
